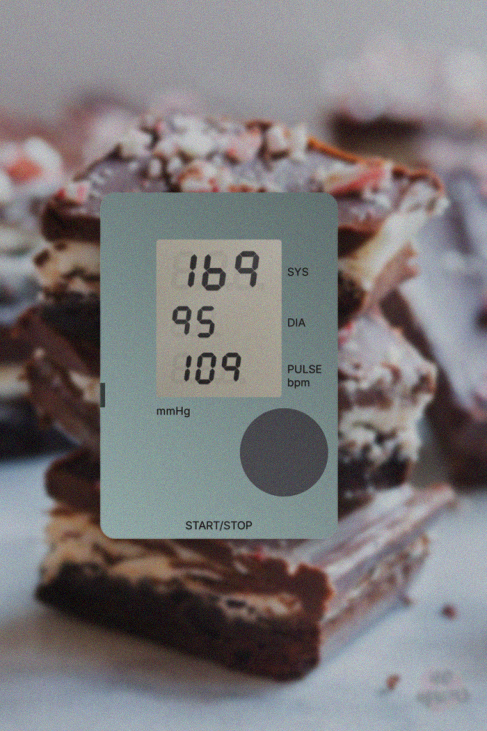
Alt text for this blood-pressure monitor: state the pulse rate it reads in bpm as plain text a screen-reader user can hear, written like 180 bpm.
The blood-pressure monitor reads 109 bpm
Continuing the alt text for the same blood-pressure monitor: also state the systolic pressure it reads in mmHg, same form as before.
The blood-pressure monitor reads 169 mmHg
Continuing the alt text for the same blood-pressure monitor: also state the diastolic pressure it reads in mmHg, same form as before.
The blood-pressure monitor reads 95 mmHg
